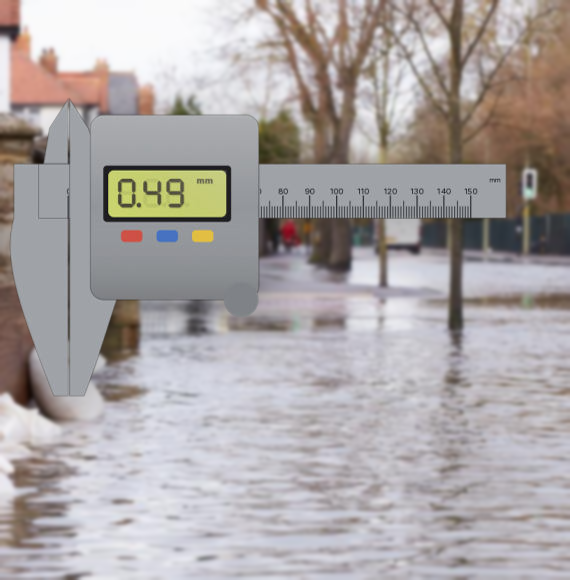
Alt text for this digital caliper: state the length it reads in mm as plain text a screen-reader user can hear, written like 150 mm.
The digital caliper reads 0.49 mm
